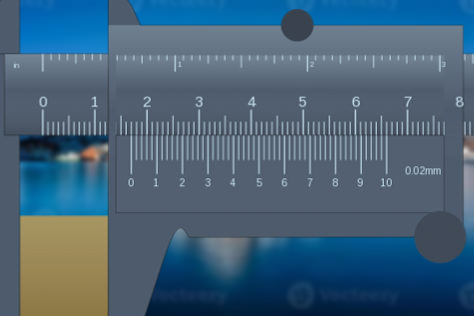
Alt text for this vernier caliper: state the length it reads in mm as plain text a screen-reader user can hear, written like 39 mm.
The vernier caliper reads 17.0 mm
